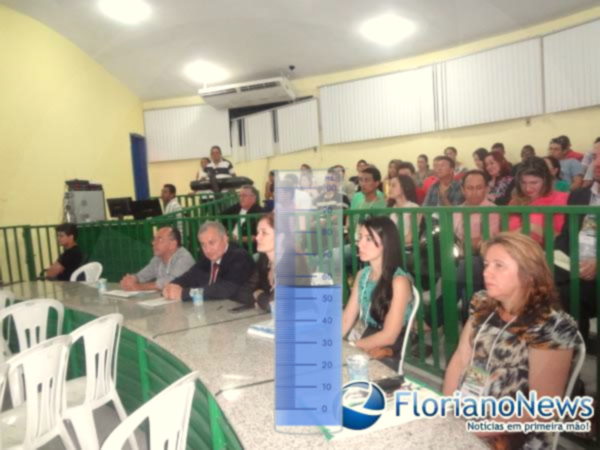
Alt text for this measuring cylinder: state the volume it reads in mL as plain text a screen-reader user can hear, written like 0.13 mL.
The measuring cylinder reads 55 mL
